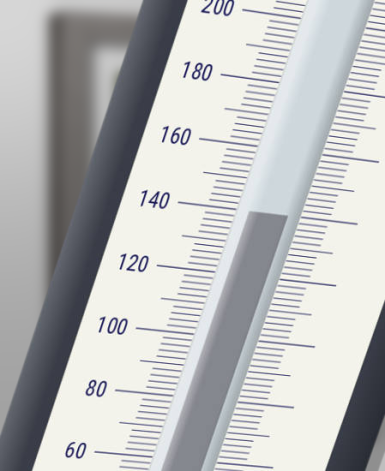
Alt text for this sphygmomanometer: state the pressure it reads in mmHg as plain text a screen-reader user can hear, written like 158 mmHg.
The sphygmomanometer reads 140 mmHg
